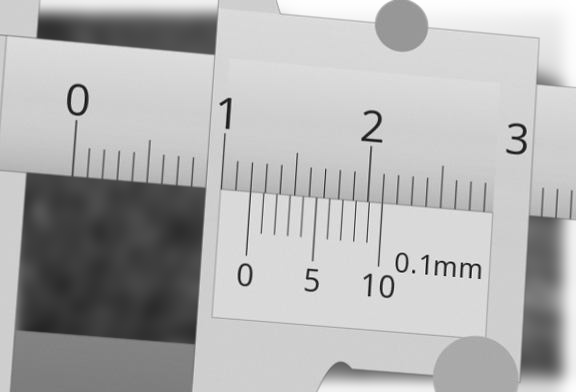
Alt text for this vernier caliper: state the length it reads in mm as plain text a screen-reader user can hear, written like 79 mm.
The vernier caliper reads 12.0 mm
